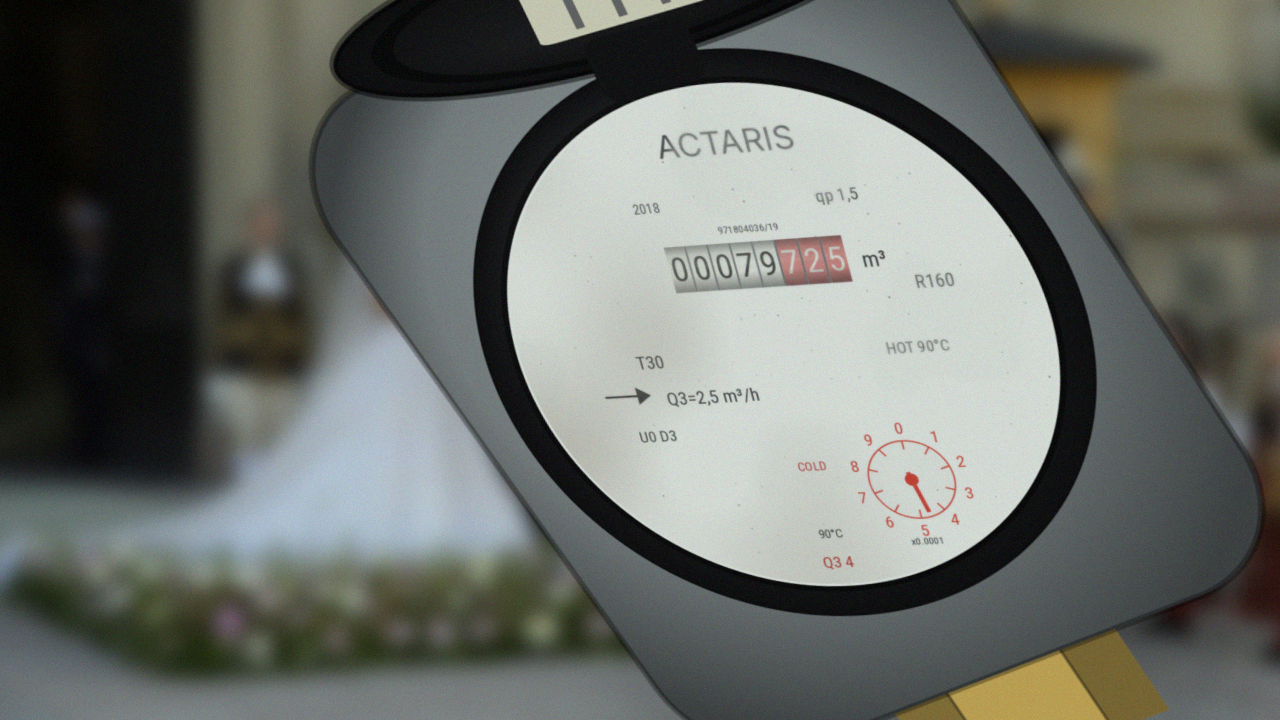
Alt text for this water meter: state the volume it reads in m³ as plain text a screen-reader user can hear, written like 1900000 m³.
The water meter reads 79.7254 m³
